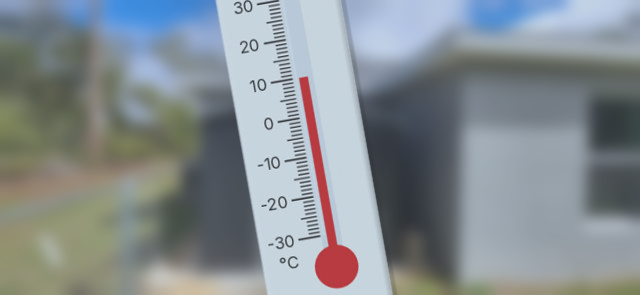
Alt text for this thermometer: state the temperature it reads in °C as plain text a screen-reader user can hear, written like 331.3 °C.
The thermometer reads 10 °C
